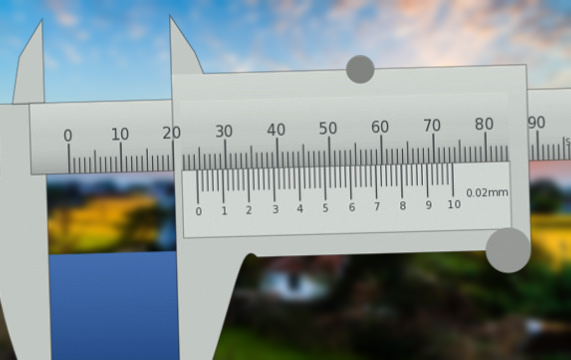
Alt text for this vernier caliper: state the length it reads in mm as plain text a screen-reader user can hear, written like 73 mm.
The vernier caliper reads 24.5 mm
